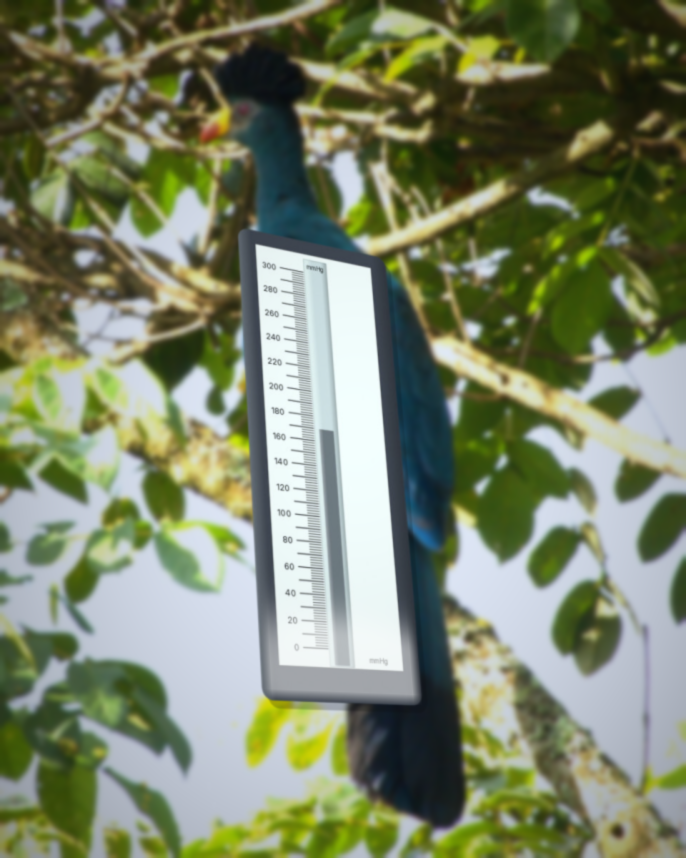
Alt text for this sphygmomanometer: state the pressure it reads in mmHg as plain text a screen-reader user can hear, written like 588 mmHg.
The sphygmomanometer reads 170 mmHg
